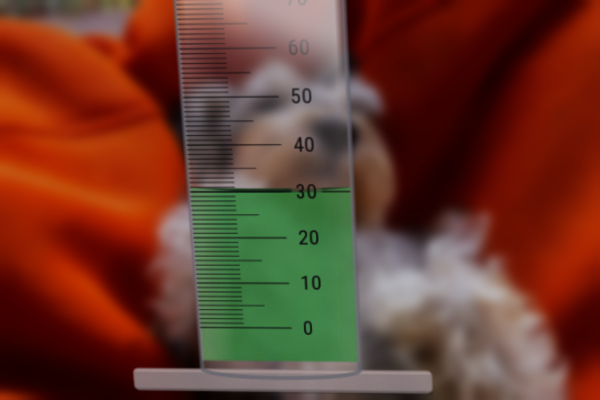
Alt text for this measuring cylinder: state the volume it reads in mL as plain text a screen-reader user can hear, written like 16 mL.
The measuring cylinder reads 30 mL
